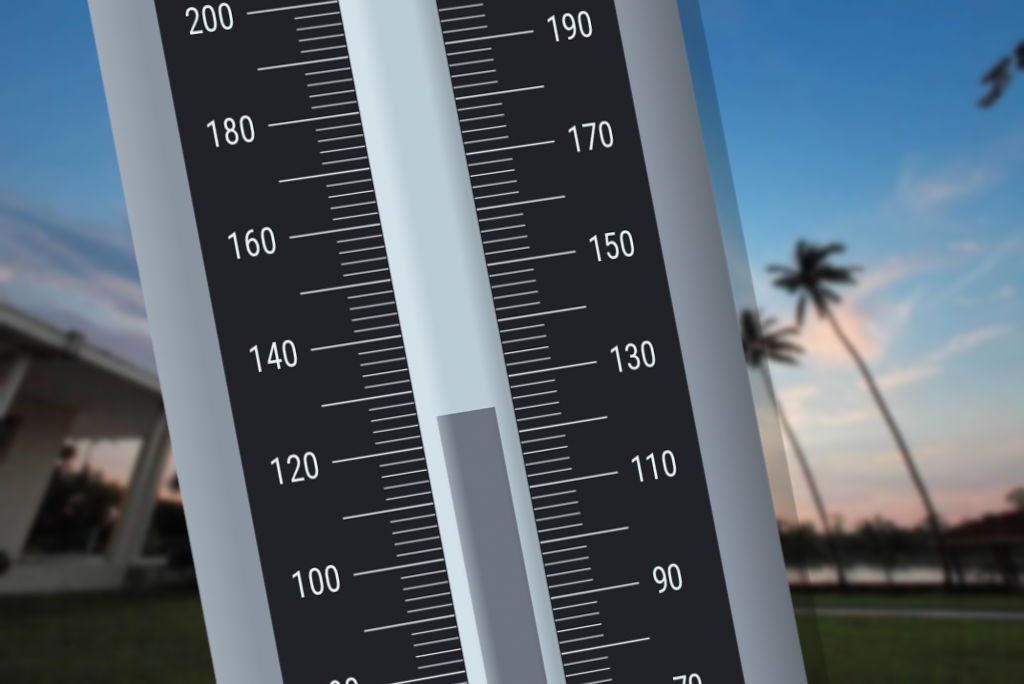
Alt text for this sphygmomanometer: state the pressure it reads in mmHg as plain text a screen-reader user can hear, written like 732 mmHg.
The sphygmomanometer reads 125 mmHg
